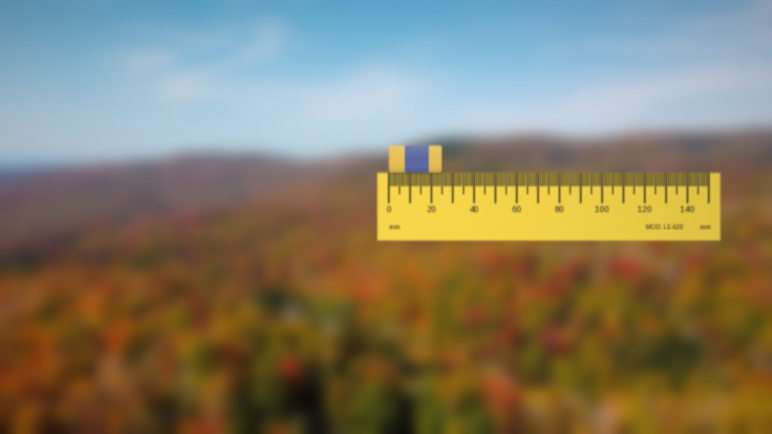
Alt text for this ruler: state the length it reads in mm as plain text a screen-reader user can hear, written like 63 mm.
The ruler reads 25 mm
